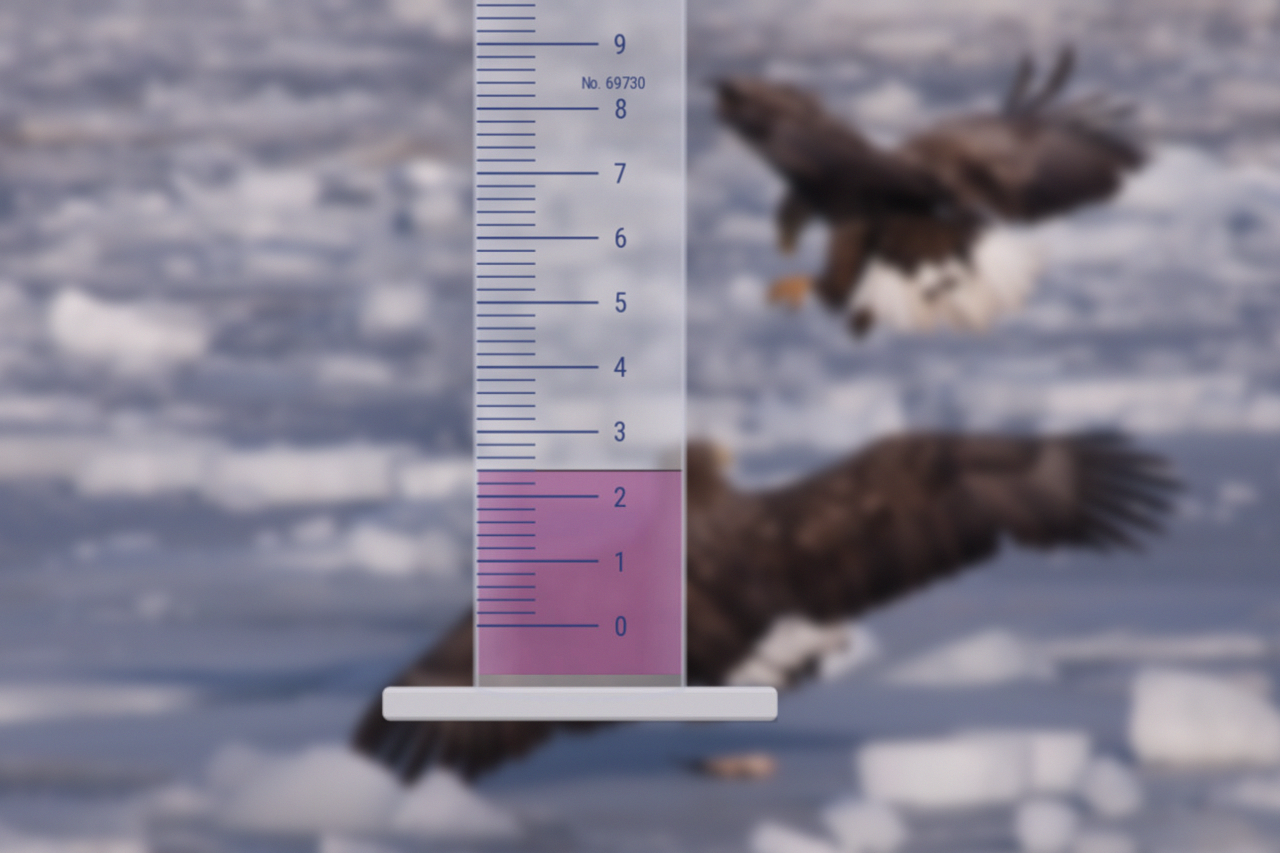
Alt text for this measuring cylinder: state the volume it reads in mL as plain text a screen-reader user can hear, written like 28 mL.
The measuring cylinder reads 2.4 mL
